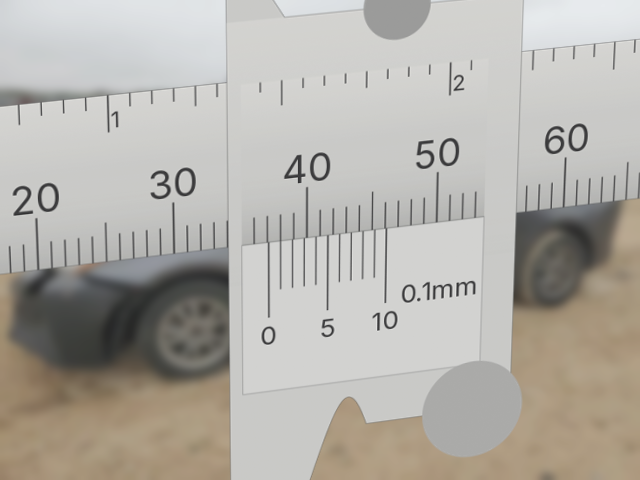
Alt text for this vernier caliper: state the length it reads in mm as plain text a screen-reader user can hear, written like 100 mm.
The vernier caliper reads 37.1 mm
